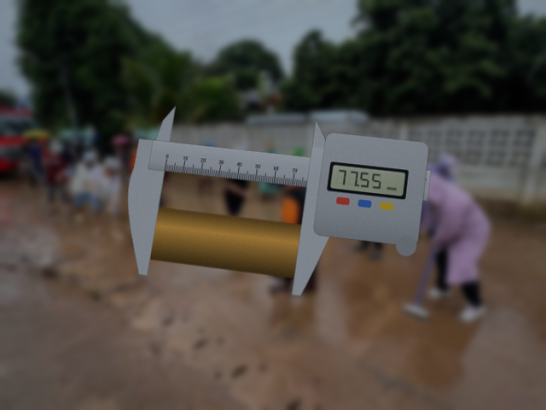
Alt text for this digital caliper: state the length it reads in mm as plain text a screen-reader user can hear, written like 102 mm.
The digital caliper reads 77.55 mm
